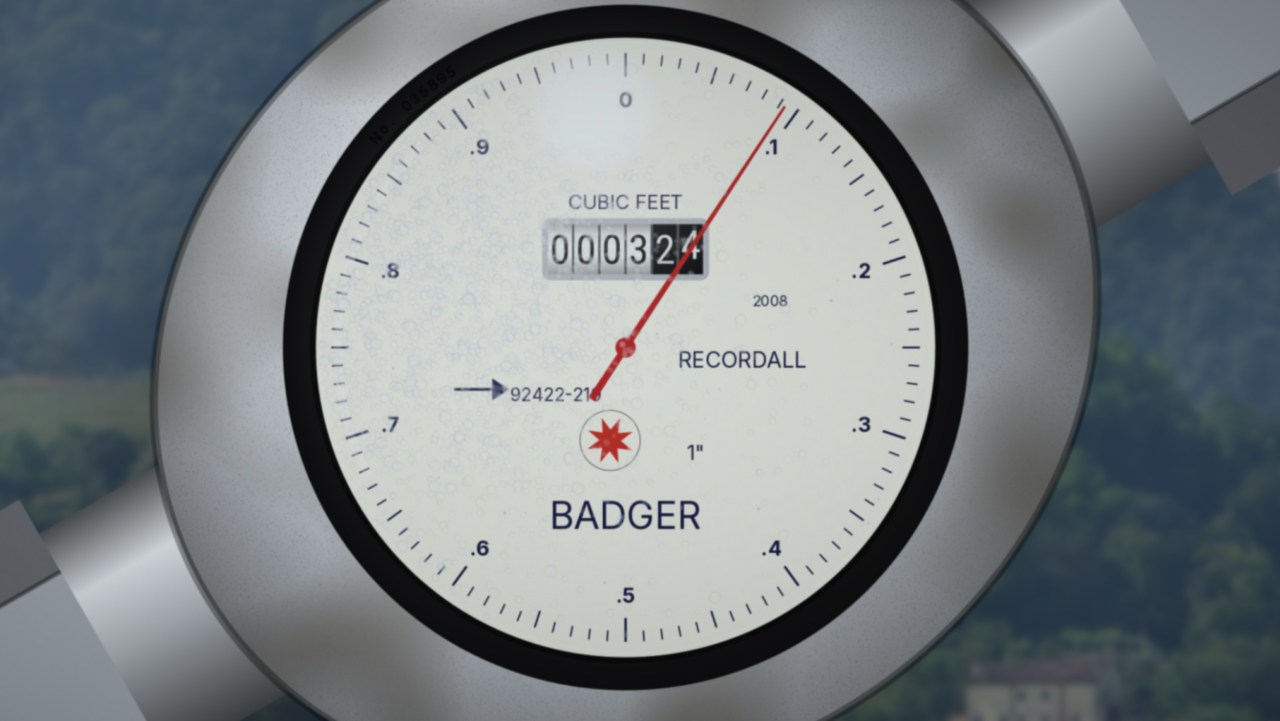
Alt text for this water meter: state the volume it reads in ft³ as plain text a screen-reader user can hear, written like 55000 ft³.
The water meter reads 324.09 ft³
